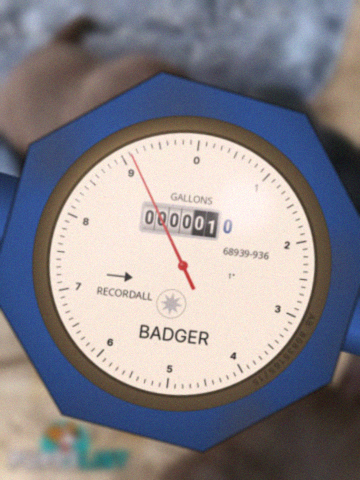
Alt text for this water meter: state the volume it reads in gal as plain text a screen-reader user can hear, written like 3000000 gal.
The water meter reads 9.1 gal
